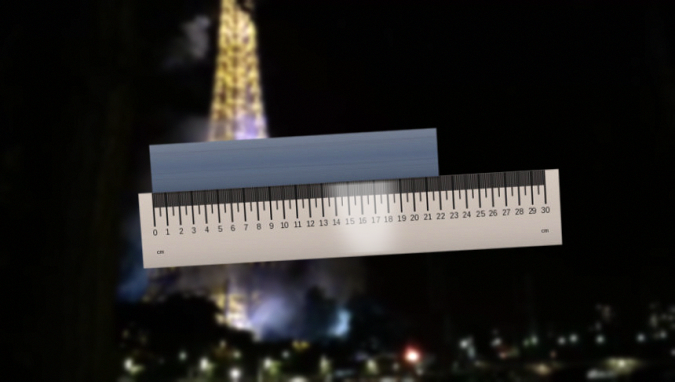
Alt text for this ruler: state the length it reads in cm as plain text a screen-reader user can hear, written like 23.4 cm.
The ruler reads 22 cm
